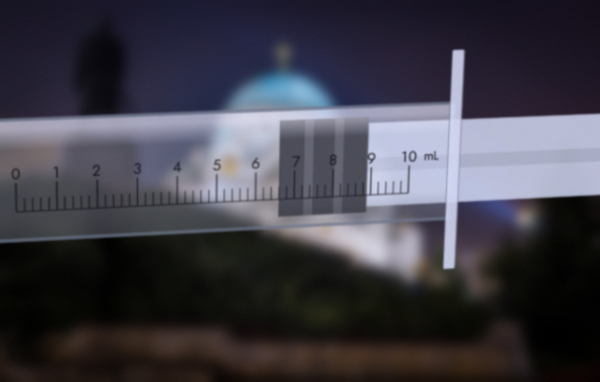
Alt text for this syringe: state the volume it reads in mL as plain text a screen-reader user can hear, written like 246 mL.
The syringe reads 6.6 mL
